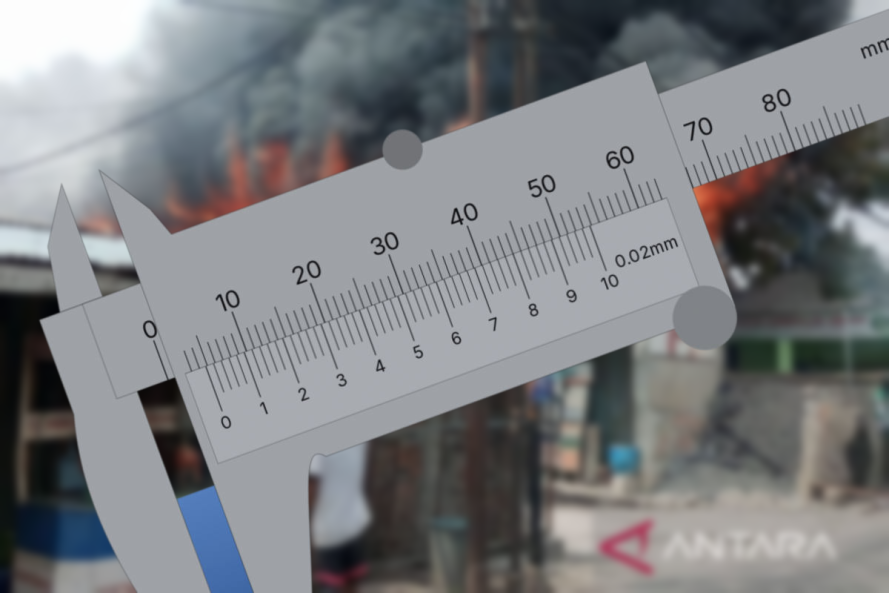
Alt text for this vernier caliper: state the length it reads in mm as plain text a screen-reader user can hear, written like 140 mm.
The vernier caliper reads 4.8 mm
